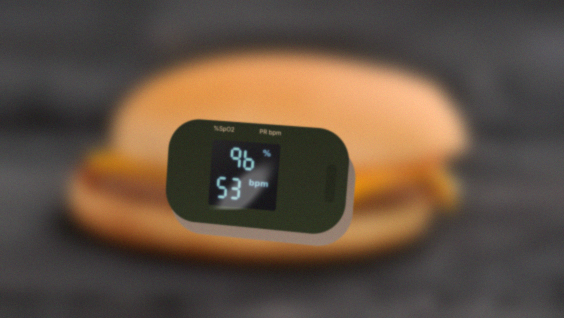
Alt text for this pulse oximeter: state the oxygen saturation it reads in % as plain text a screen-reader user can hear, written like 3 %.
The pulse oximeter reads 96 %
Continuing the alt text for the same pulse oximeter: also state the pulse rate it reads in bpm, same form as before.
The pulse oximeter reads 53 bpm
